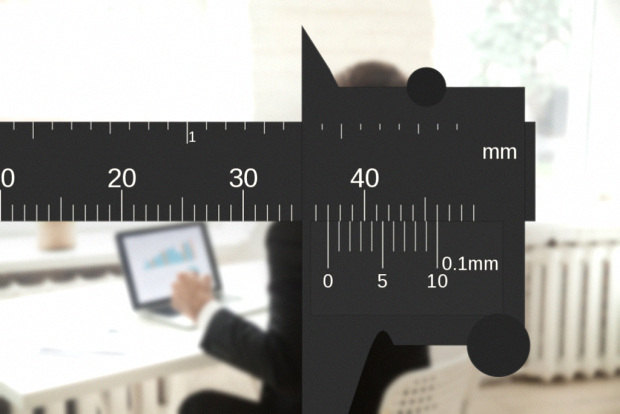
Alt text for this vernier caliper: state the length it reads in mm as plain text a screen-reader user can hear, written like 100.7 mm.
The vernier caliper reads 37.0 mm
